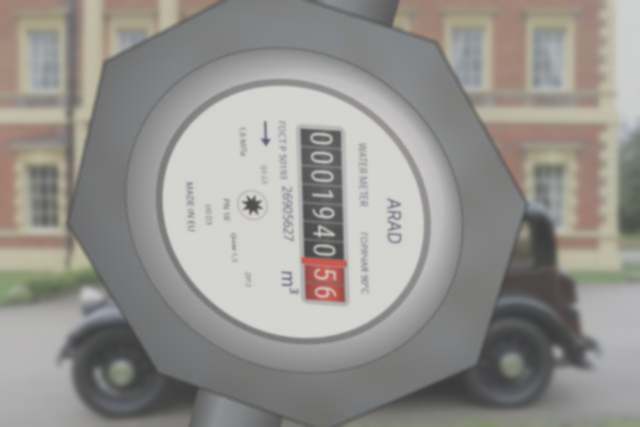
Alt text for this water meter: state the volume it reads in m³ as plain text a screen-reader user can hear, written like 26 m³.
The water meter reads 1940.56 m³
